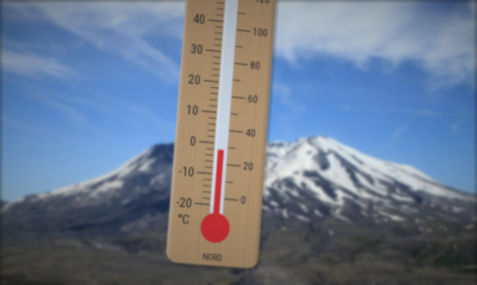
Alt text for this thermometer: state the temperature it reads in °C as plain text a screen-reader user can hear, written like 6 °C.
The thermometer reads -2 °C
